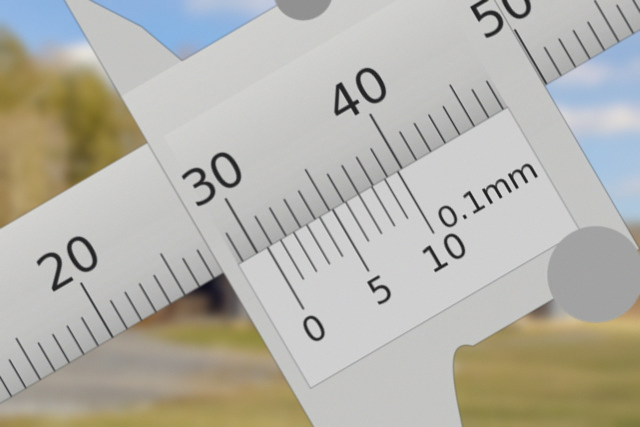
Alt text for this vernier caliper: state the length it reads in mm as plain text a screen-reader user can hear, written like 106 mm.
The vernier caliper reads 30.7 mm
